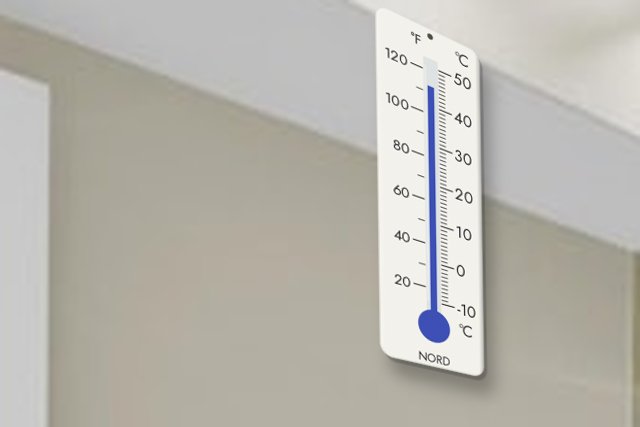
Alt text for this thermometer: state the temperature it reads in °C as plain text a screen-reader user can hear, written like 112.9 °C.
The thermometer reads 45 °C
